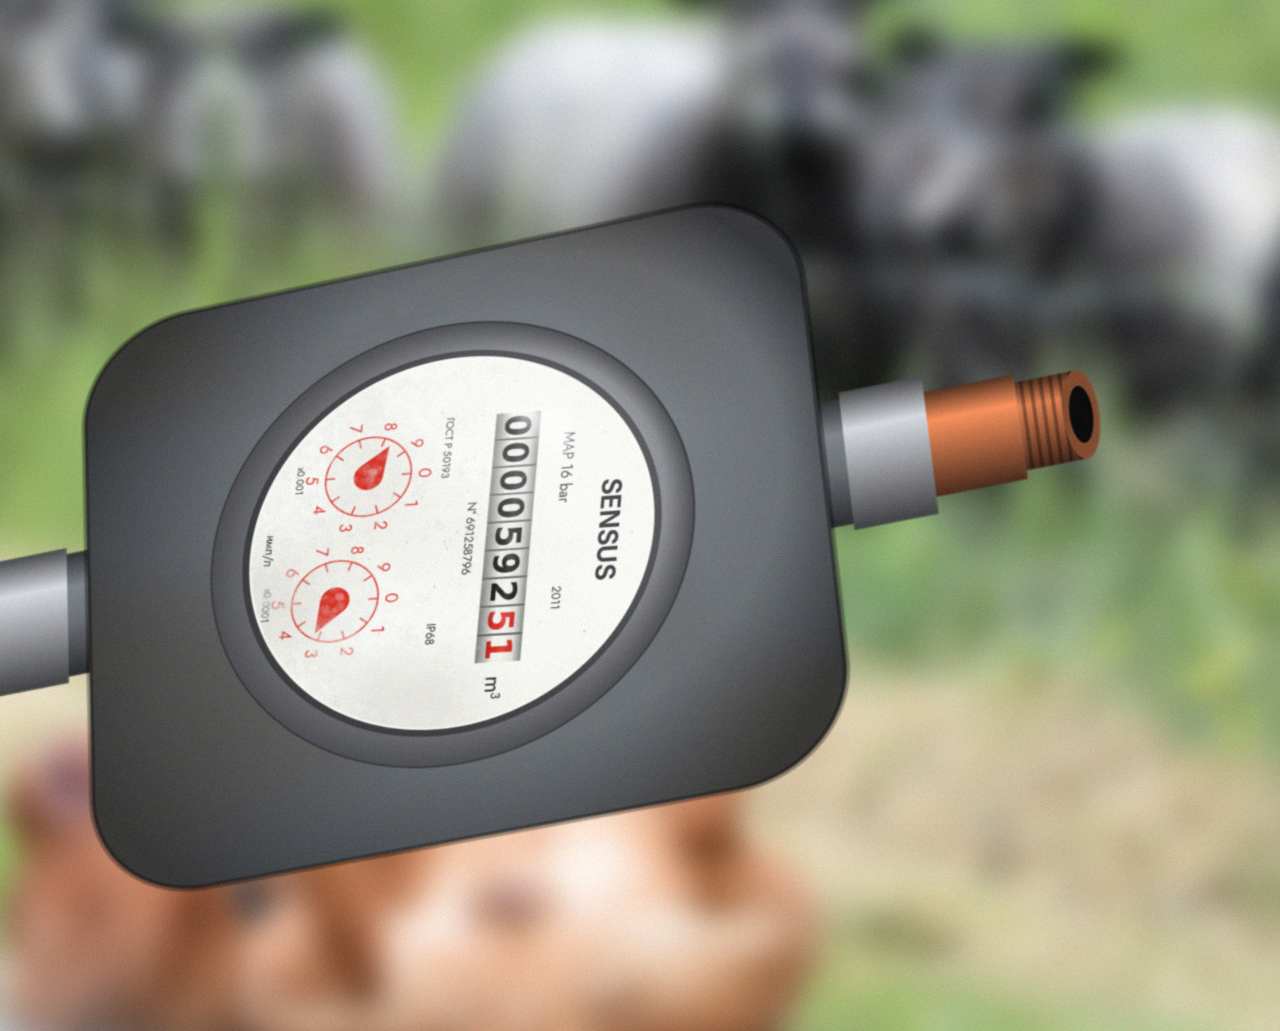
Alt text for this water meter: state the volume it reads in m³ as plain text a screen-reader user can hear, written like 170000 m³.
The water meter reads 592.5183 m³
